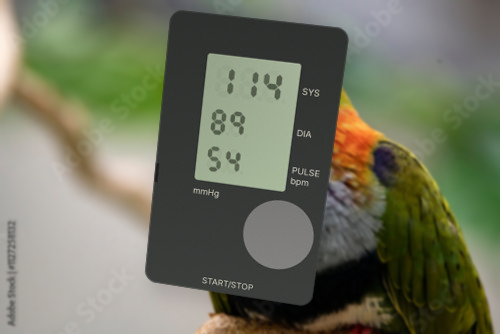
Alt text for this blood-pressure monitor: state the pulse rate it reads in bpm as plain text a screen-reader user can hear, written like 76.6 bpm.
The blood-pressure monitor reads 54 bpm
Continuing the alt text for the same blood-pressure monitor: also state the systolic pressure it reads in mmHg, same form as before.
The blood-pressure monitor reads 114 mmHg
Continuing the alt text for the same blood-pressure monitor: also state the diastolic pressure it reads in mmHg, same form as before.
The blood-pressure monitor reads 89 mmHg
